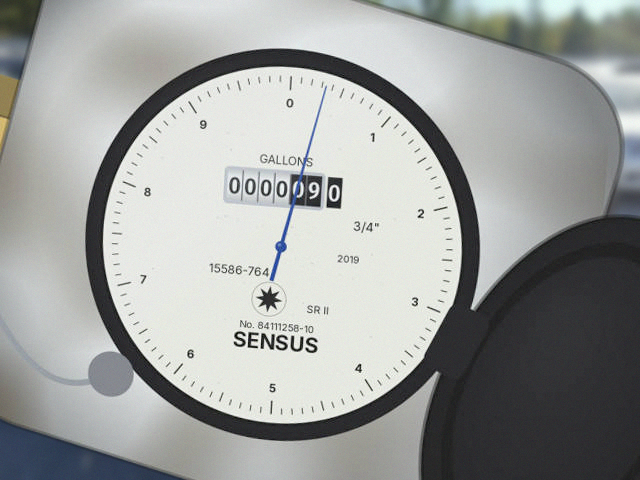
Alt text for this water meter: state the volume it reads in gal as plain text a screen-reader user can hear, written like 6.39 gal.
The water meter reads 90.3 gal
